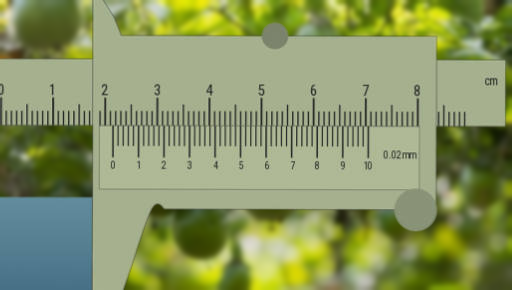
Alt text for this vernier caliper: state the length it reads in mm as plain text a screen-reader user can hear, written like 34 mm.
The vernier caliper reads 21.5 mm
